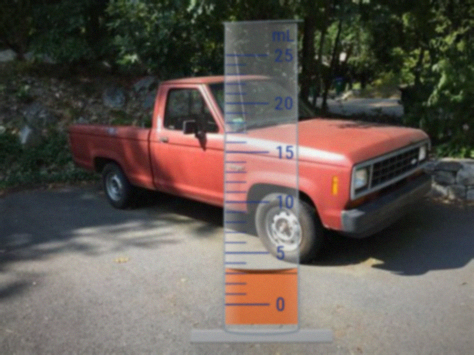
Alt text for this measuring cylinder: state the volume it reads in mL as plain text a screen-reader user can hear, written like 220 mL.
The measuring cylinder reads 3 mL
